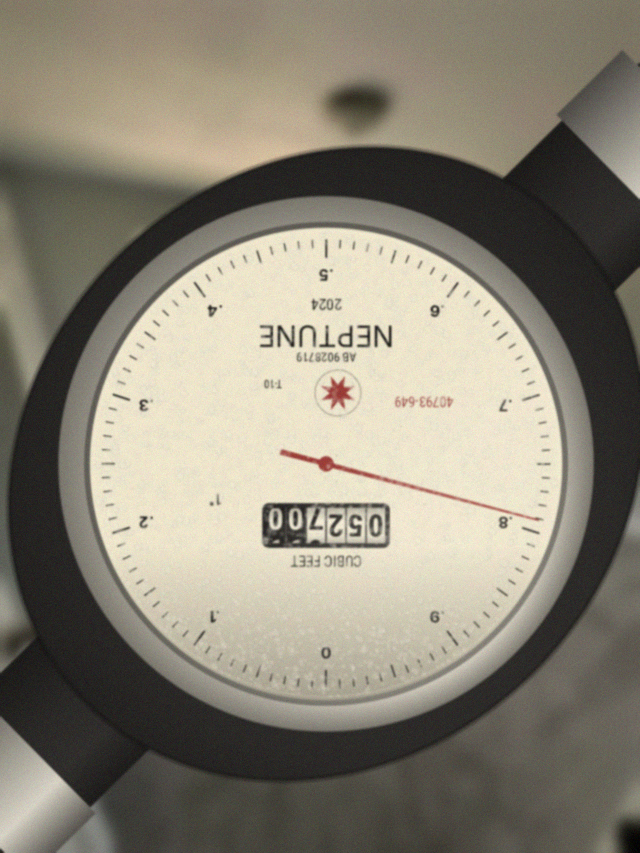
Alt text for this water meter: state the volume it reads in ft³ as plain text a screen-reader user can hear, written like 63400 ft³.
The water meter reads 52699.79 ft³
